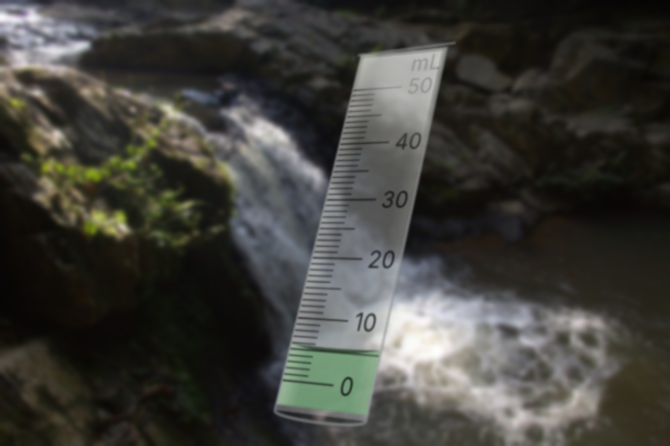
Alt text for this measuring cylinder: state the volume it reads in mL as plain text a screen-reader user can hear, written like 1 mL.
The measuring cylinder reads 5 mL
